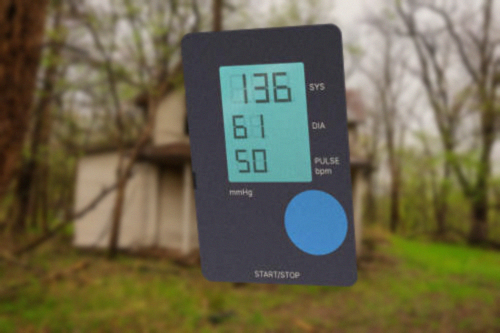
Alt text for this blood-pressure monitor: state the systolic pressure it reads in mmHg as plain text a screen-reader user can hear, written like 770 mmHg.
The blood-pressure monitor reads 136 mmHg
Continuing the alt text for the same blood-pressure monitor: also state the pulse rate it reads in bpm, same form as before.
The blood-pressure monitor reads 50 bpm
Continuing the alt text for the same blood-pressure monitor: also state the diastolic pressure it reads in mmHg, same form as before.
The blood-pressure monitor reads 61 mmHg
